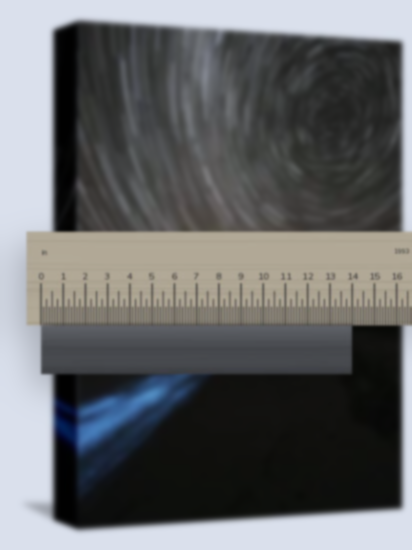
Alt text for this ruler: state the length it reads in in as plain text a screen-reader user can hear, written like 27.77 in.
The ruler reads 14 in
